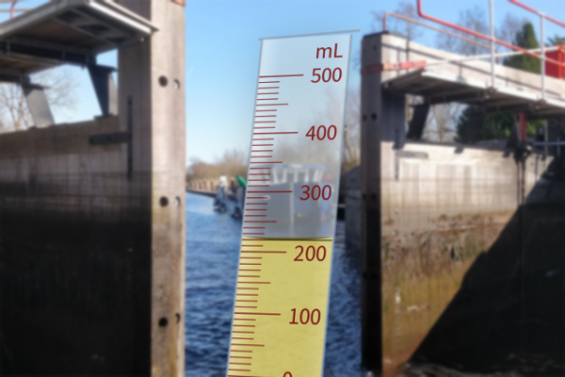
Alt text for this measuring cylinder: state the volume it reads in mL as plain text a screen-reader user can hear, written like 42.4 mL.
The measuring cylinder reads 220 mL
